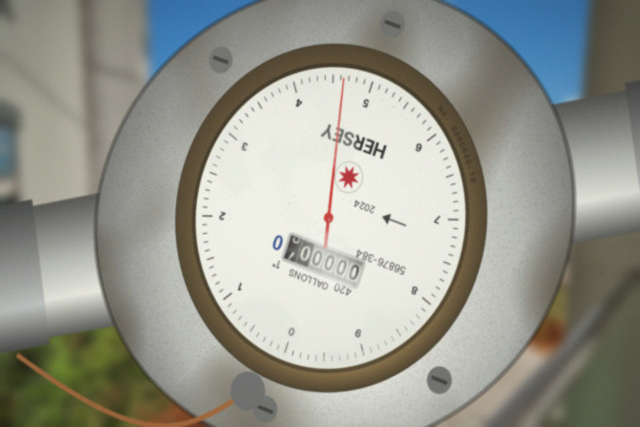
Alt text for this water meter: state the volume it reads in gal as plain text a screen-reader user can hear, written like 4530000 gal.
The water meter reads 74.6 gal
